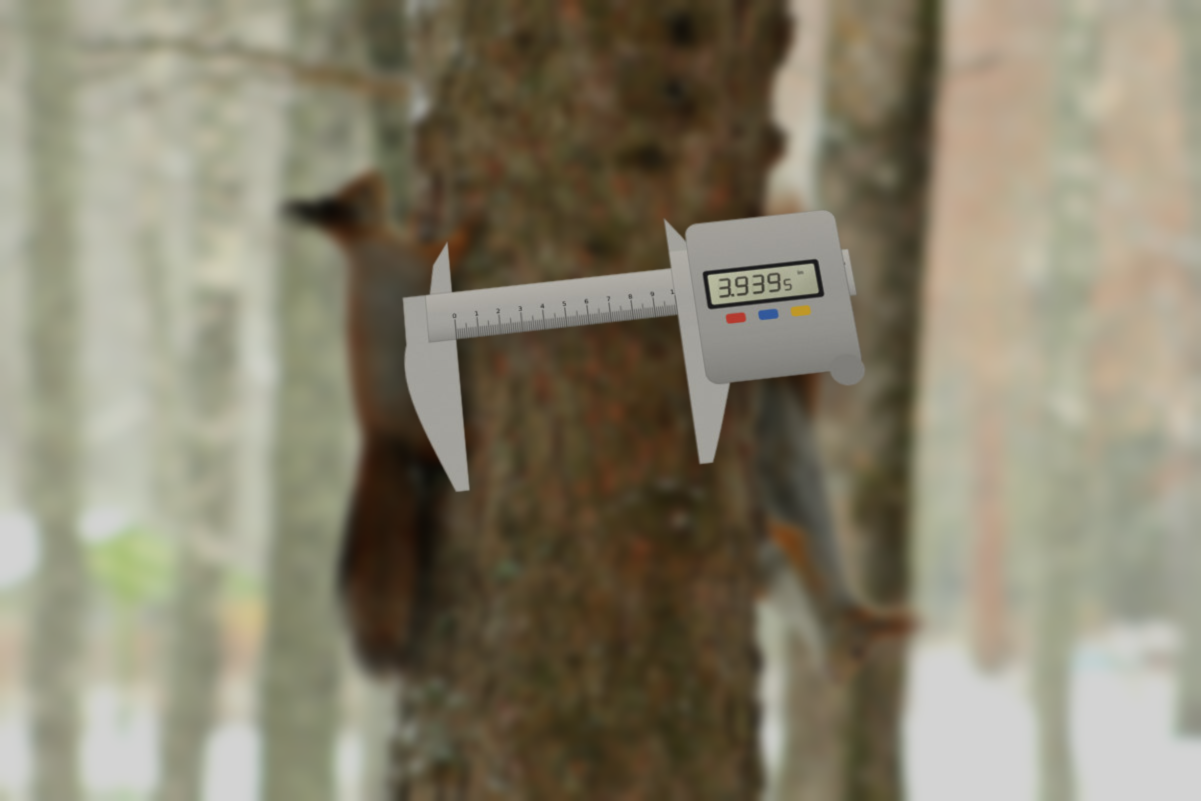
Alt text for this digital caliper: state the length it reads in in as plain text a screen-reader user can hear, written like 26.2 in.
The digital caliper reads 3.9395 in
